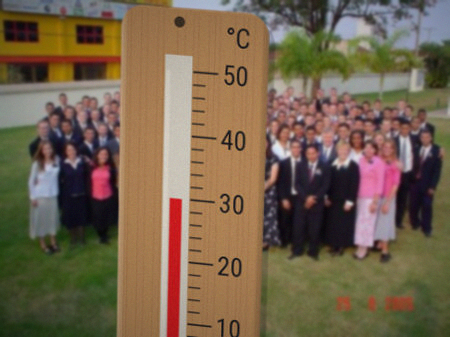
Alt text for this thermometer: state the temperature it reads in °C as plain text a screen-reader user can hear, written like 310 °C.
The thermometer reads 30 °C
